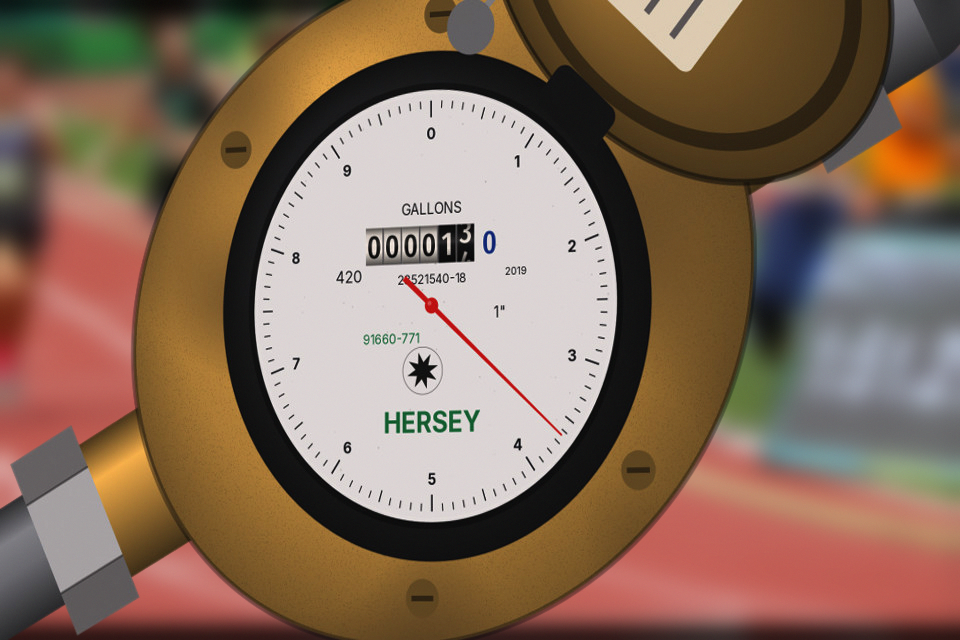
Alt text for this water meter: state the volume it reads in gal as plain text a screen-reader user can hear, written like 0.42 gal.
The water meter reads 133.6 gal
